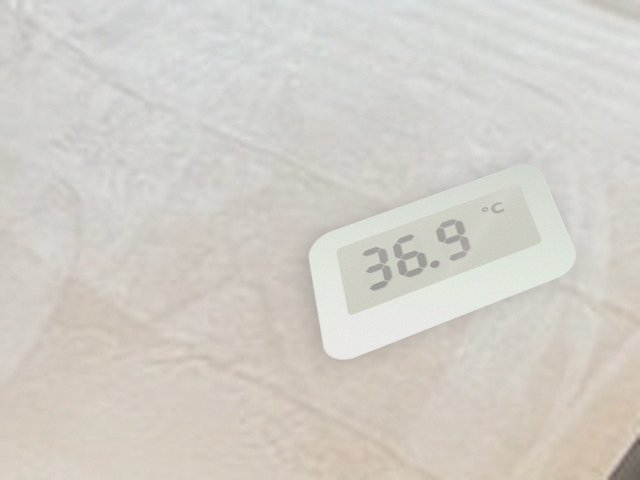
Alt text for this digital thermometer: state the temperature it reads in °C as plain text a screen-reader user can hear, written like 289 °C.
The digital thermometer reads 36.9 °C
